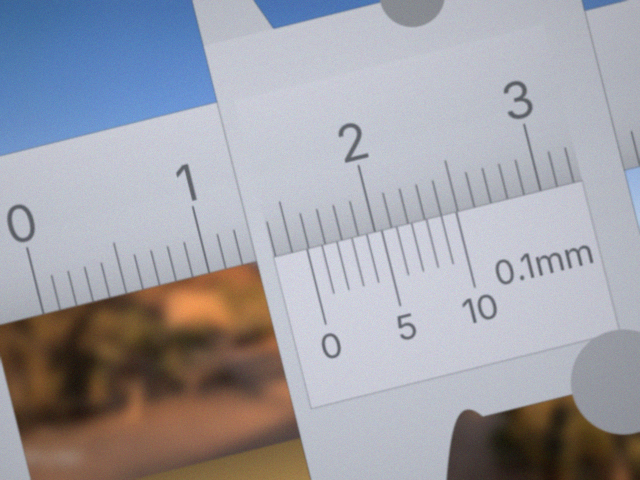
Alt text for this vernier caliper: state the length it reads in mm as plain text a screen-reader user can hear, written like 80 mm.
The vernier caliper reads 15.9 mm
